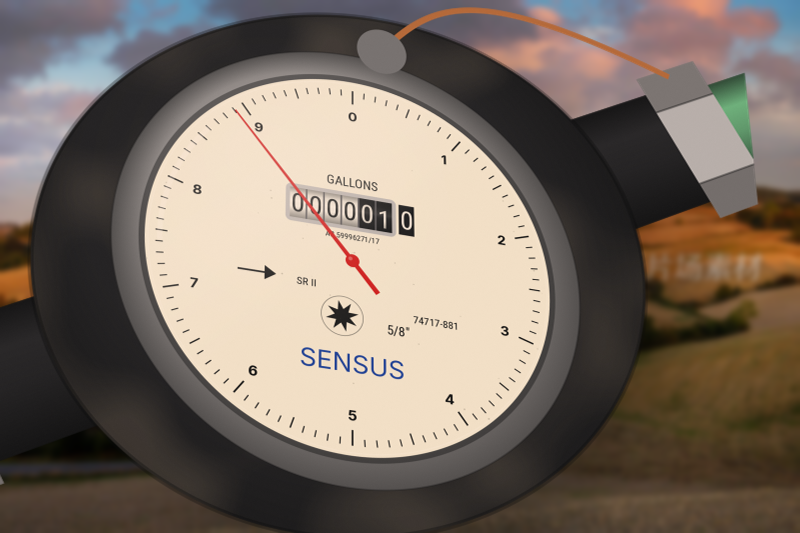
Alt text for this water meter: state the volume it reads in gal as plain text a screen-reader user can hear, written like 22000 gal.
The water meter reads 8.9 gal
